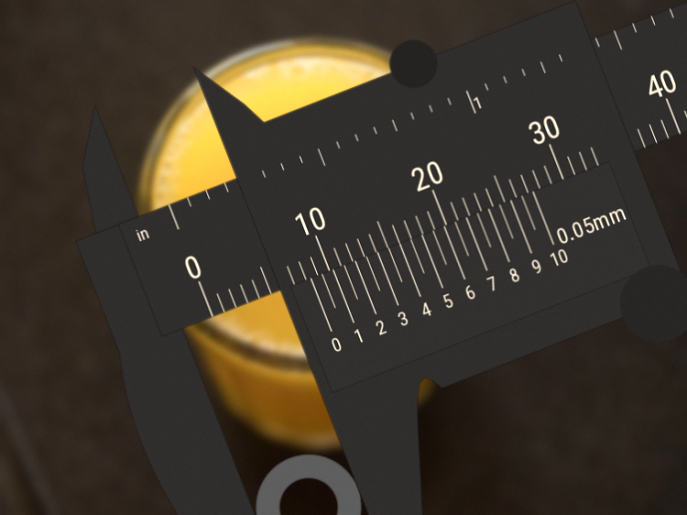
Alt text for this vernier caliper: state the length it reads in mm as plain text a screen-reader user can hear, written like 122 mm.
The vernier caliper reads 8.4 mm
